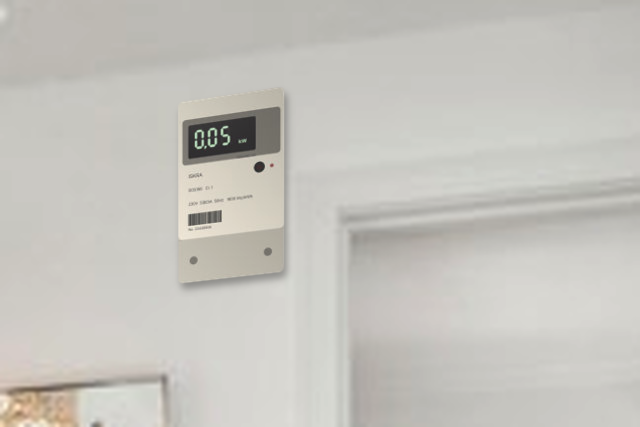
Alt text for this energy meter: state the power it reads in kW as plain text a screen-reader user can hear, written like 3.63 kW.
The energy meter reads 0.05 kW
